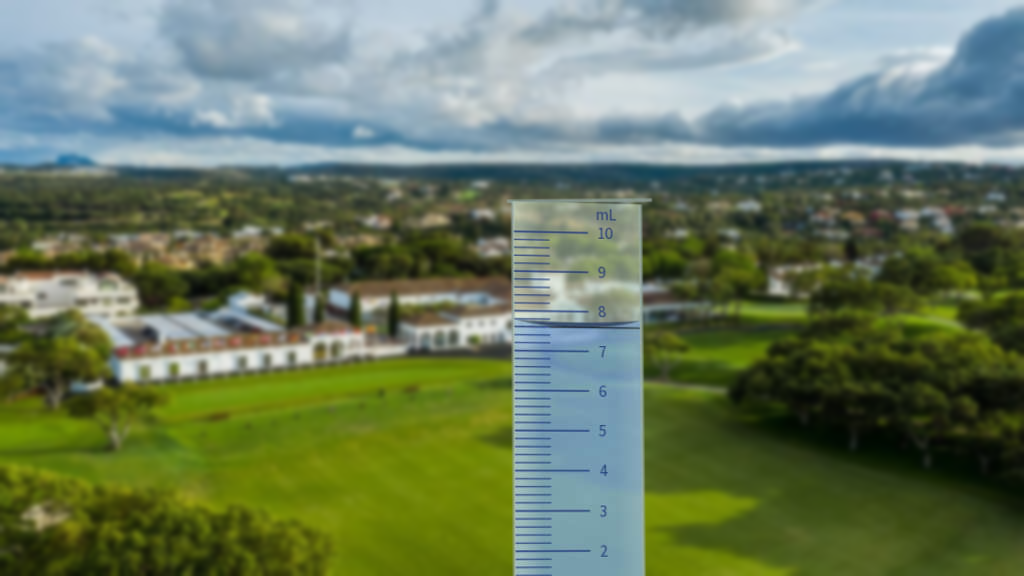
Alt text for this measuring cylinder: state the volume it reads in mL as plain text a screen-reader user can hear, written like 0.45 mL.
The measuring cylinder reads 7.6 mL
